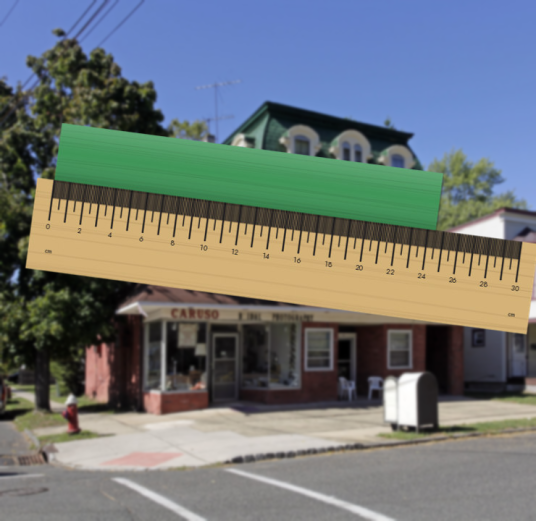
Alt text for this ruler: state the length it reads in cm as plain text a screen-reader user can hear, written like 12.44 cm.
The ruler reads 24.5 cm
